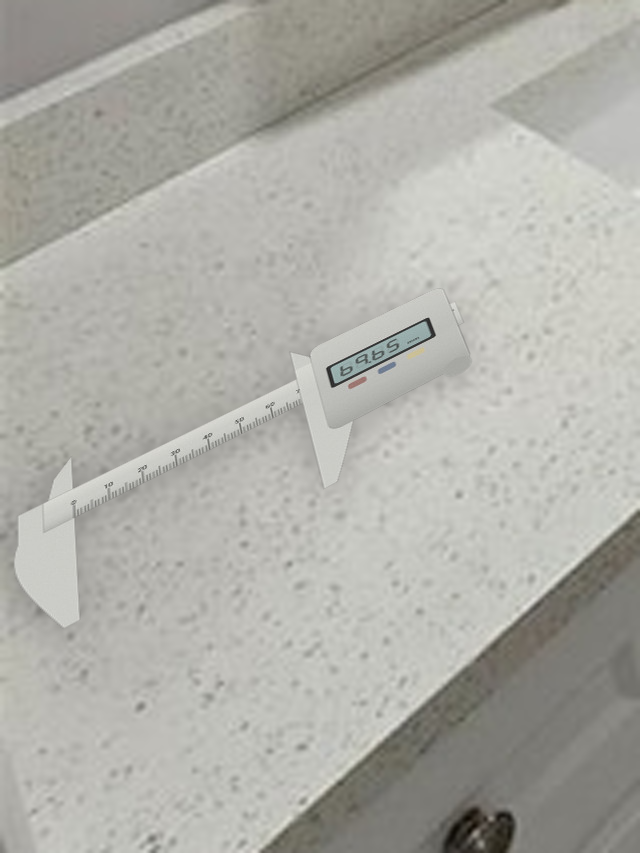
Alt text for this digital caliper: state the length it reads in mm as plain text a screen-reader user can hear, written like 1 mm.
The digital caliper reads 69.65 mm
